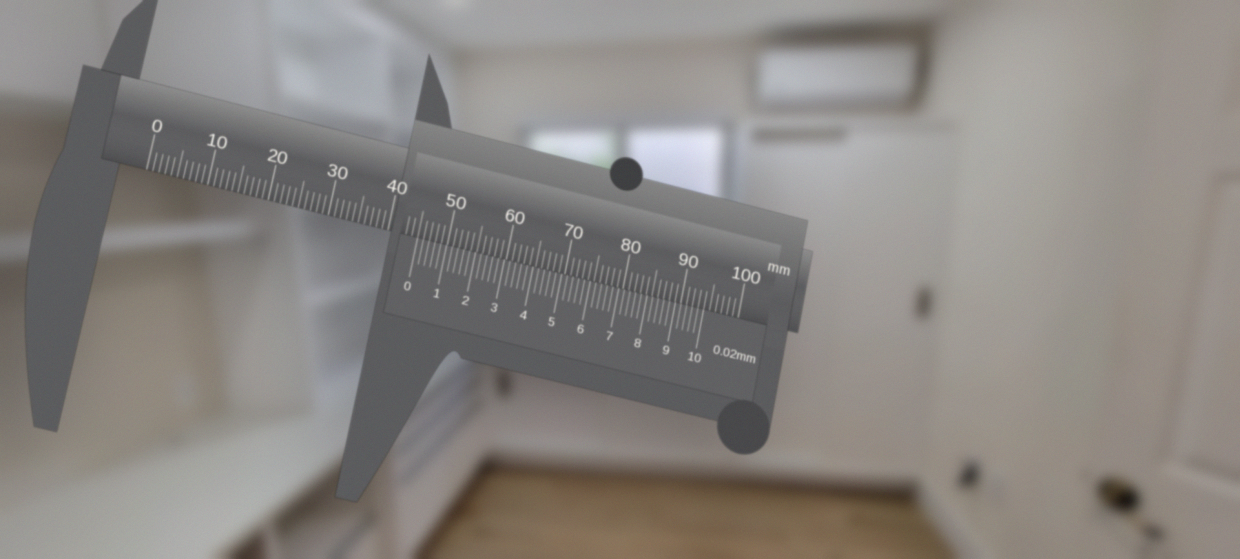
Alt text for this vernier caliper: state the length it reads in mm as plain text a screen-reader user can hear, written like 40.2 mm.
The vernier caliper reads 45.0 mm
